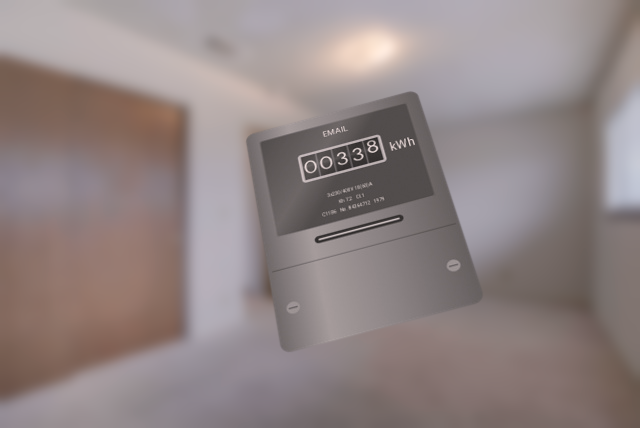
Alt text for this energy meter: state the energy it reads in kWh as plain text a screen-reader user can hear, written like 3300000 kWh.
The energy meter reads 338 kWh
